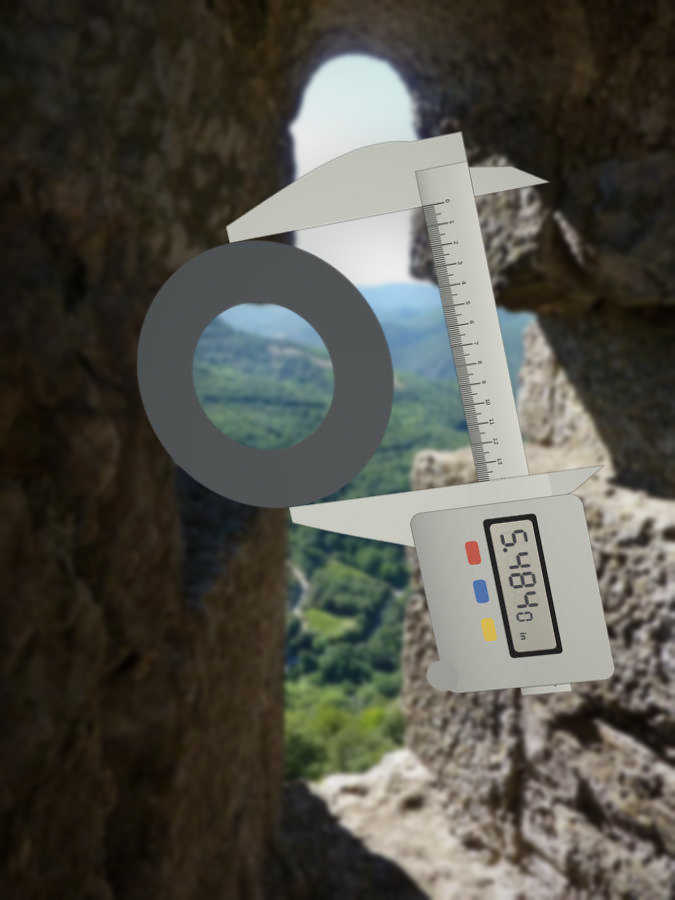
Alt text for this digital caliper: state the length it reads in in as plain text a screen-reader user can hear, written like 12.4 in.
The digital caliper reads 5.4840 in
